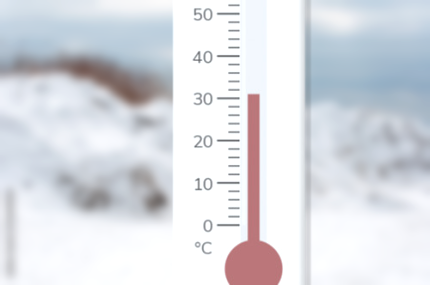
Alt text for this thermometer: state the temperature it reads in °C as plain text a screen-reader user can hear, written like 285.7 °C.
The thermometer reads 31 °C
